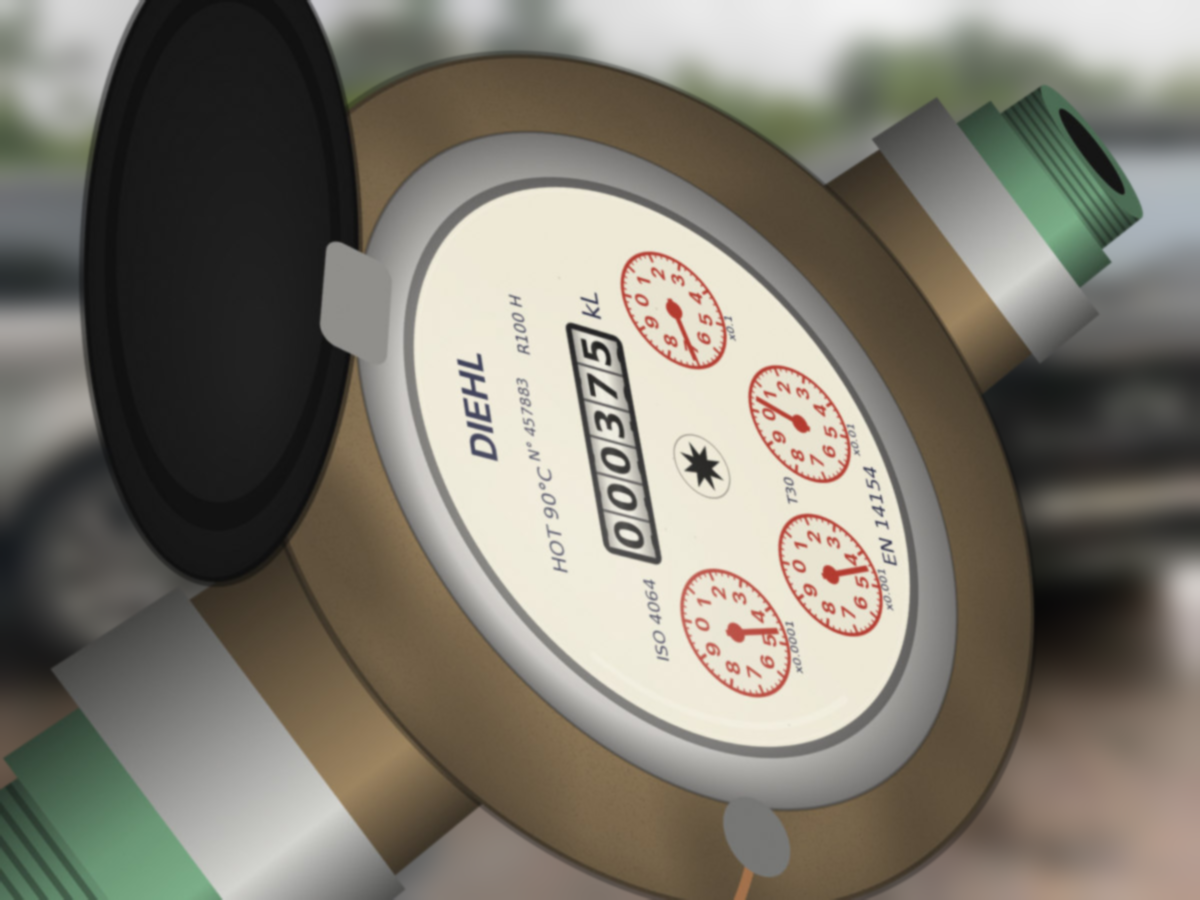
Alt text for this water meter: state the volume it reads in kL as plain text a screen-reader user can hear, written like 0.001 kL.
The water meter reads 375.7044 kL
